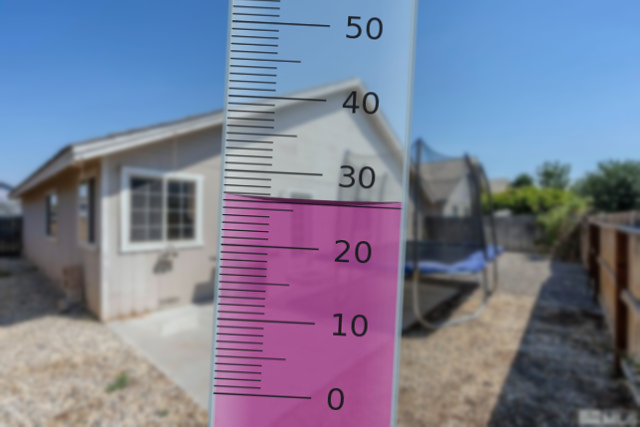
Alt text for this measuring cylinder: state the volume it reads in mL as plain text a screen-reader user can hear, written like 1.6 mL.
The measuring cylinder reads 26 mL
